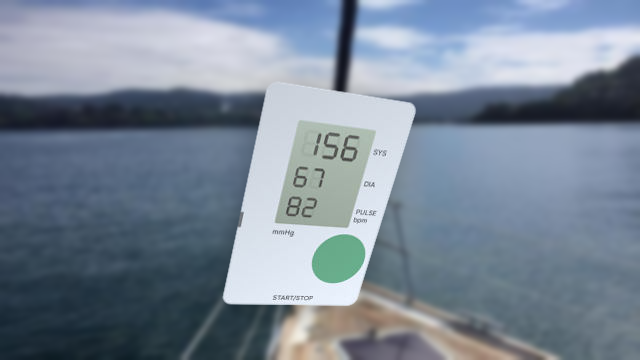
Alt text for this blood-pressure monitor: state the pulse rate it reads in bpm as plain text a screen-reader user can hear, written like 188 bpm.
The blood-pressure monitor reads 82 bpm
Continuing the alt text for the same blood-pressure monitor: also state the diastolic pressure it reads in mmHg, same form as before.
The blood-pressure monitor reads 67 mmHg
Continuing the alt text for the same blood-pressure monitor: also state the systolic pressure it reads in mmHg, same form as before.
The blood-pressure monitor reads 156 mmHg
